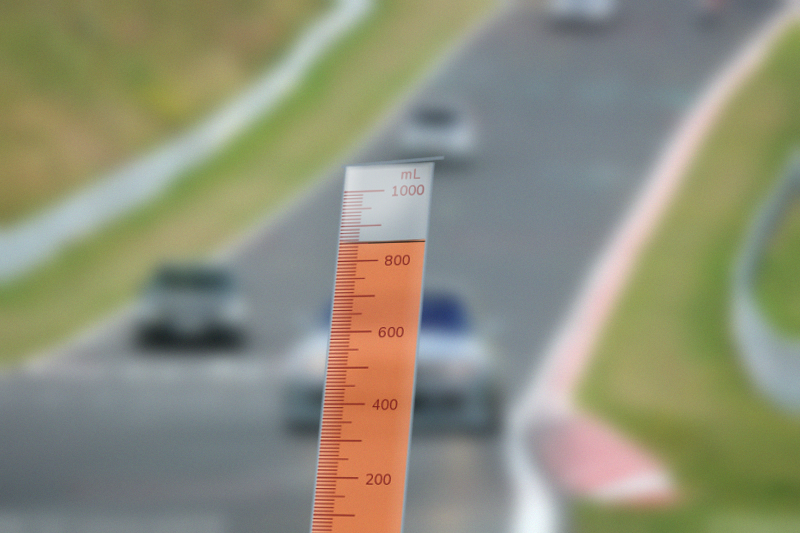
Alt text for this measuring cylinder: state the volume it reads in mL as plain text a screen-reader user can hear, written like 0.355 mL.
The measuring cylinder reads 850 mL
